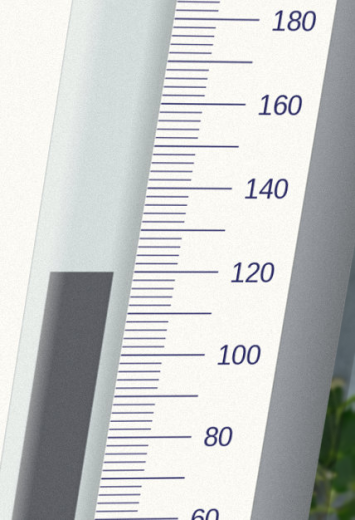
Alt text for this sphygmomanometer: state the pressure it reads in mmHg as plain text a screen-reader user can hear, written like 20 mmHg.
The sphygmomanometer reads 120 mmHg
